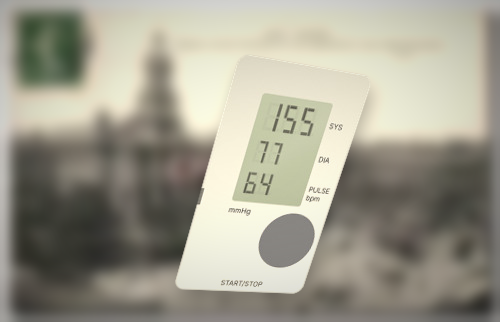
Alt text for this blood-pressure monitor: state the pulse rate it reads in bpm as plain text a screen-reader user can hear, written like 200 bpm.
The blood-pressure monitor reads 64 bpm
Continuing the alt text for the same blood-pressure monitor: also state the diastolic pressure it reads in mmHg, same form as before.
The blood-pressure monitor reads 77 mmHg
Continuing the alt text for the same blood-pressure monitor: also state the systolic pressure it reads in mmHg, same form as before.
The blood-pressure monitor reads 155 mmHg
